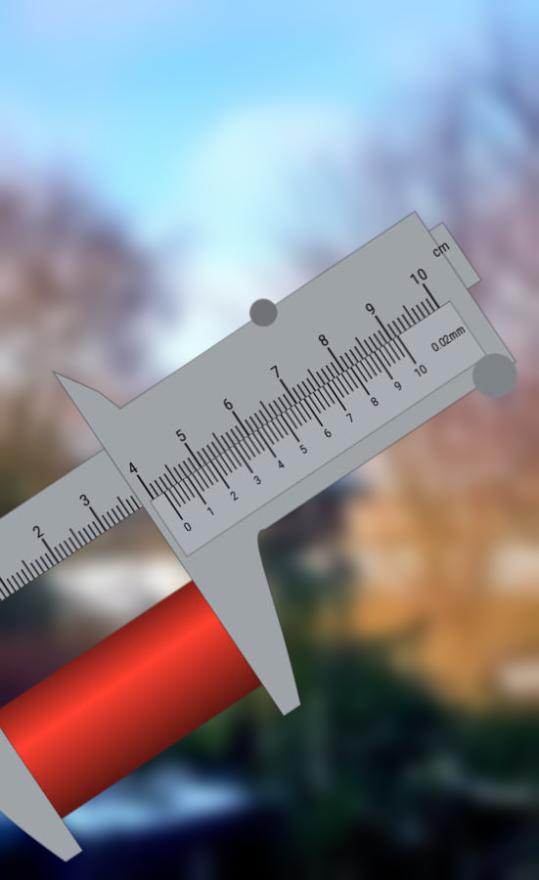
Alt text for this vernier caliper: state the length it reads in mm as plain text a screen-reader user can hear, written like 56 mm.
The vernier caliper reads 42.2 mm
